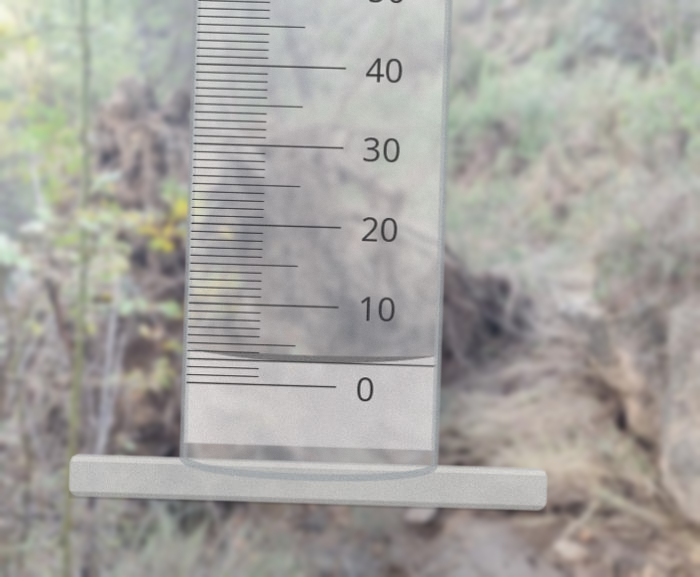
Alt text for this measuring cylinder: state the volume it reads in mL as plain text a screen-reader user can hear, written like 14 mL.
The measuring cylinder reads 3 mL
